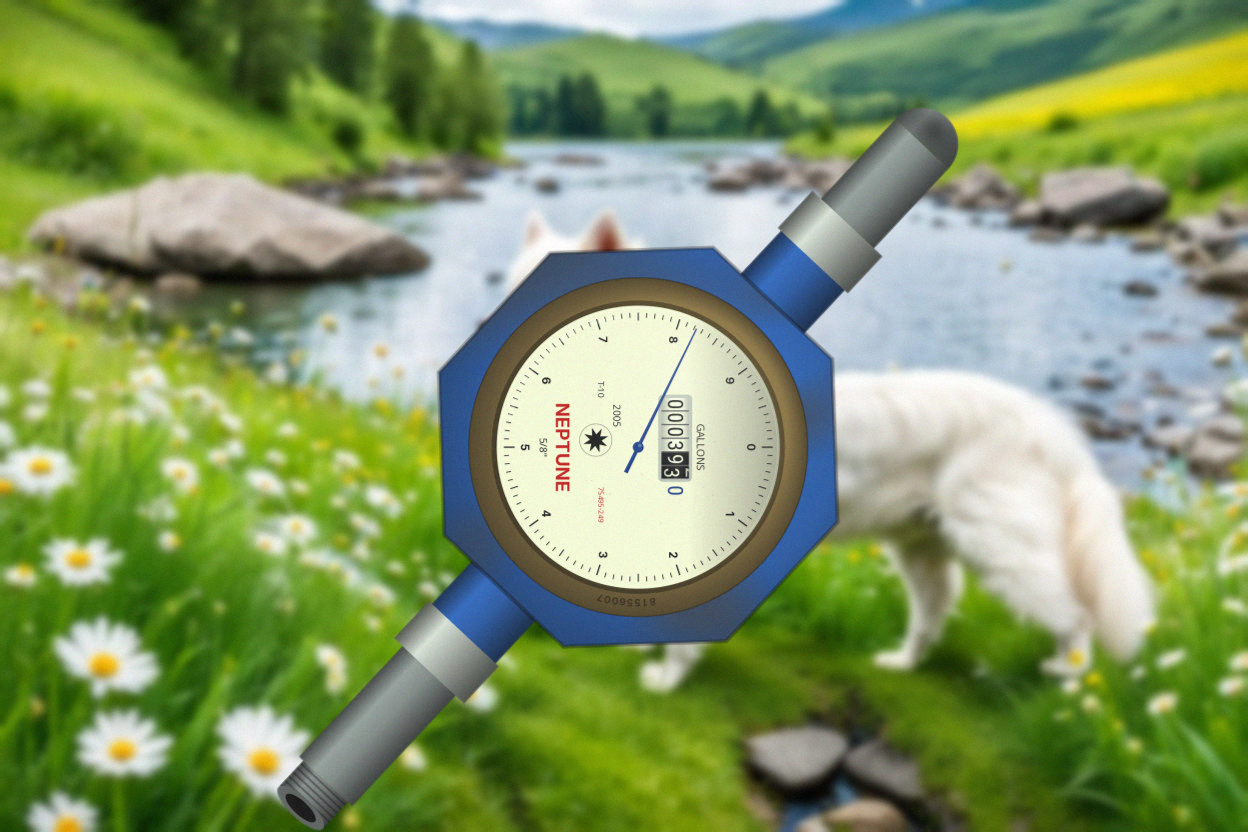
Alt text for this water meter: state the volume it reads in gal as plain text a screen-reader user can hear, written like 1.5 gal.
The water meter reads 3928.2 gal
